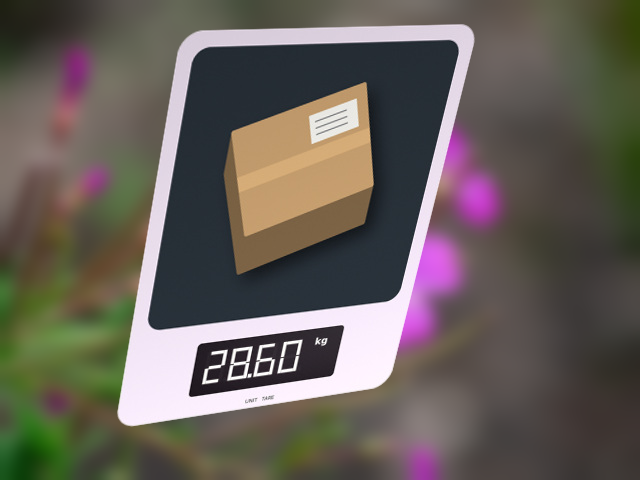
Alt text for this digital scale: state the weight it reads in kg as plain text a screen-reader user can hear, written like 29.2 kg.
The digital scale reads 28.60 kg
